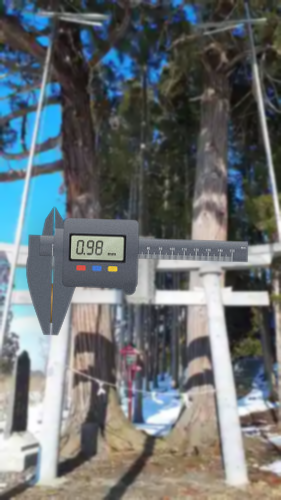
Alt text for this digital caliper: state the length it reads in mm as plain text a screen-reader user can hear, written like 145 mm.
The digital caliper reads 0.98 mm
